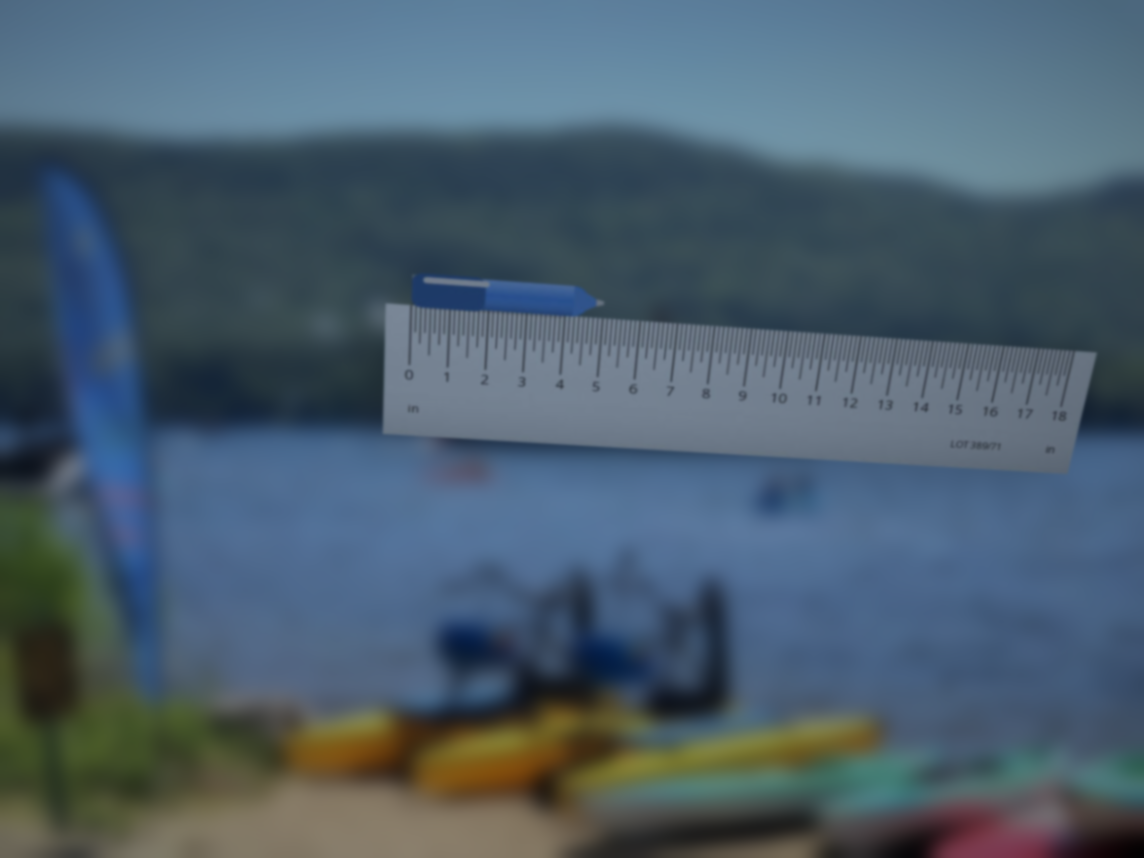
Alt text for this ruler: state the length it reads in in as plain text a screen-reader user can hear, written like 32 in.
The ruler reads 5 in
